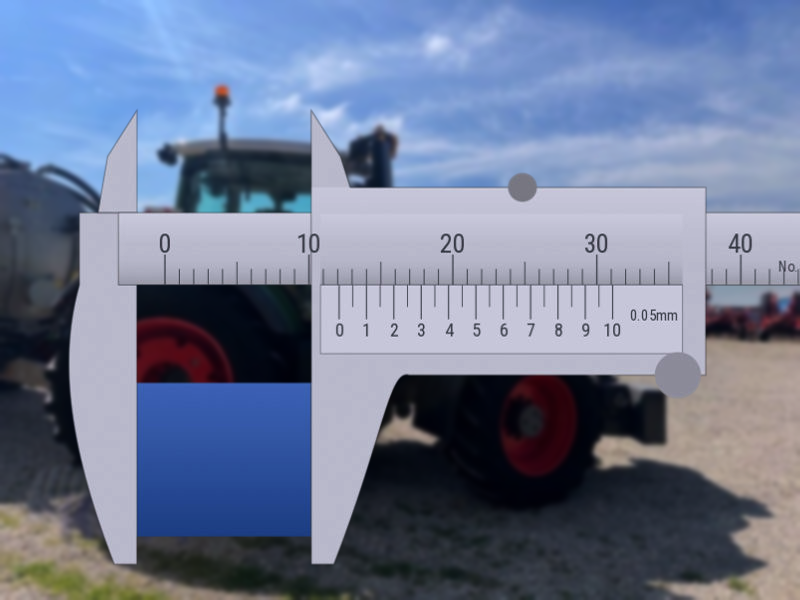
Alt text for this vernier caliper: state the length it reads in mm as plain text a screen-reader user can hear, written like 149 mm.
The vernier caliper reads 12.1 mm
